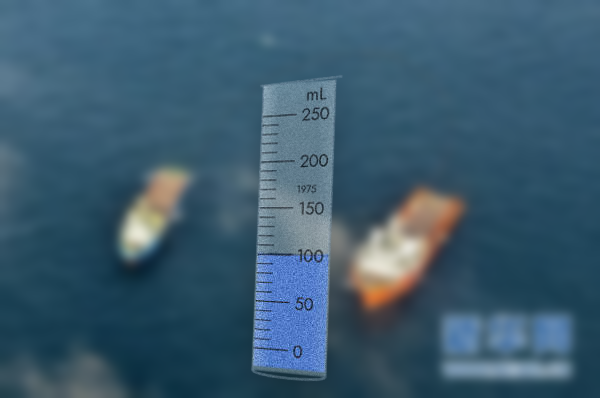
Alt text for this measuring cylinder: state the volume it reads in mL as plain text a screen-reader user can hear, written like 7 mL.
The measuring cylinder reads 100 mL
